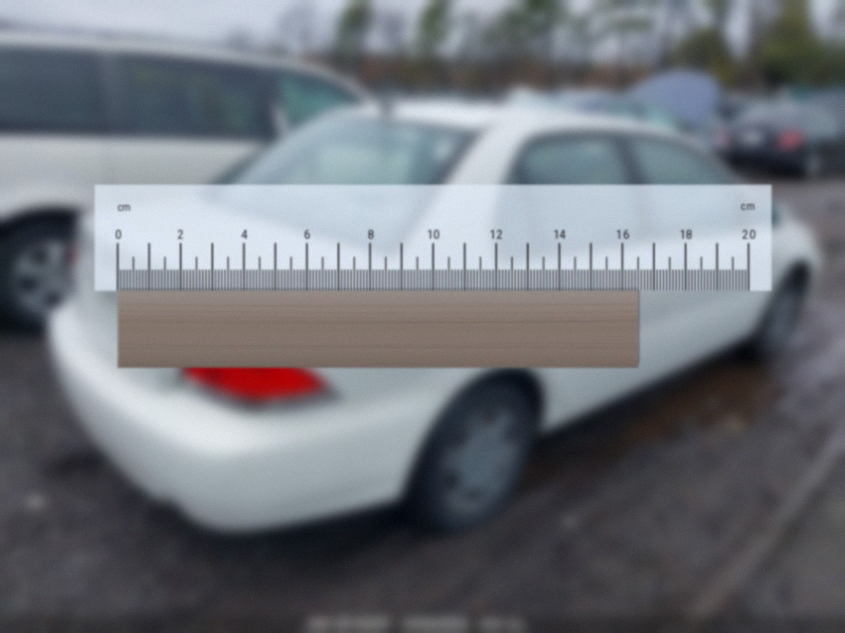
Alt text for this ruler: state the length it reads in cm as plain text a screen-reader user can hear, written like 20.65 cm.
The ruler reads 16.5 cm
